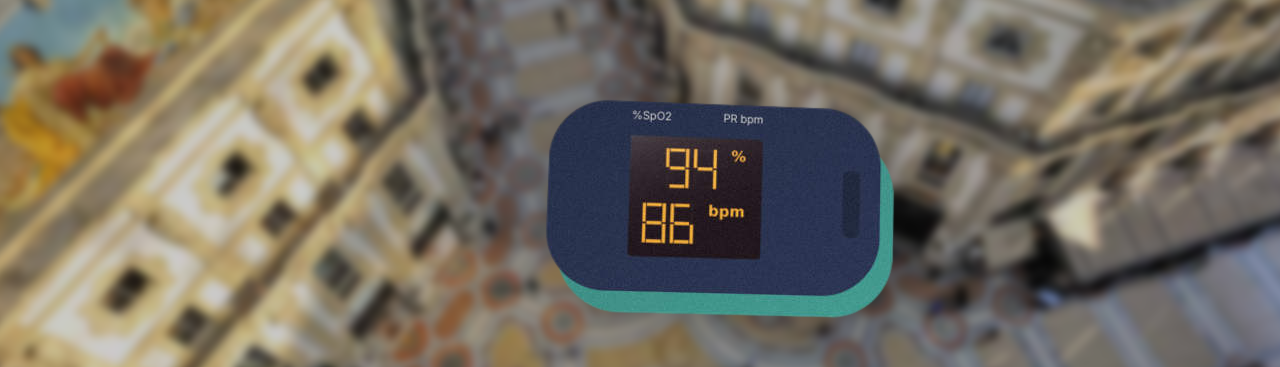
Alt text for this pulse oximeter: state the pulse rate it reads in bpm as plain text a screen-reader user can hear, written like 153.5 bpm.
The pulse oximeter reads 86 bpm
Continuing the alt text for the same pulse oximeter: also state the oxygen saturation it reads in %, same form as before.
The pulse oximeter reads 94 %
